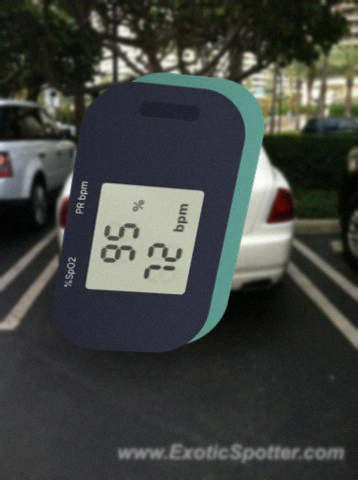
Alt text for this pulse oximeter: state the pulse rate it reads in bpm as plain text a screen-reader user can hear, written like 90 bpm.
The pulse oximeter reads 72 bpm
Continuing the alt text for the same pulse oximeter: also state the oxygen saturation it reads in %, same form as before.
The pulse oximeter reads 95 %
